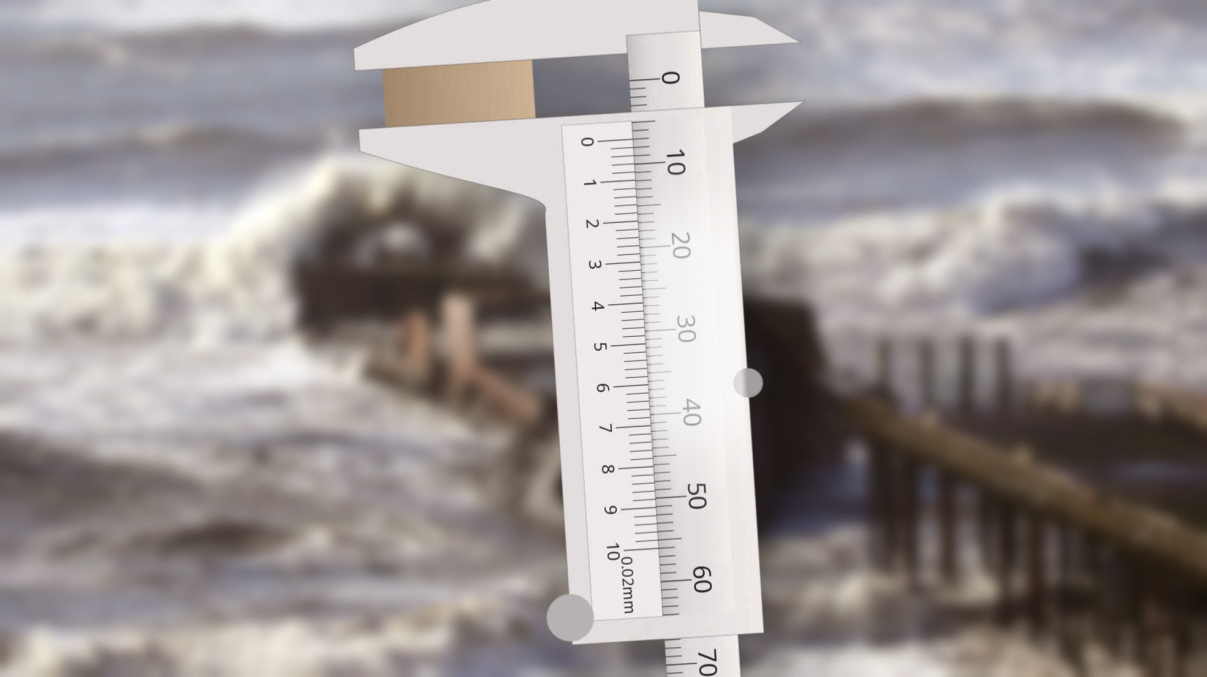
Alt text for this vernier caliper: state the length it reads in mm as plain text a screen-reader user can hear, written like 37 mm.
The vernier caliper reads 7.0 mm
